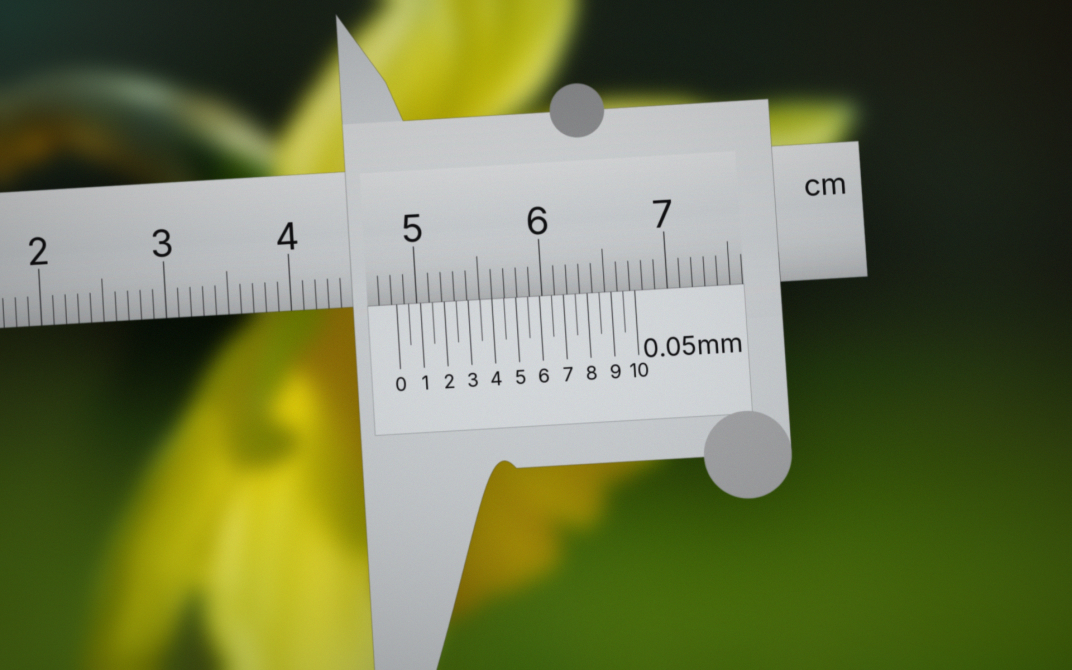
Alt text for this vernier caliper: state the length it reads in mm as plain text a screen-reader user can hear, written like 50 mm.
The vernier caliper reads 48.4 mm
